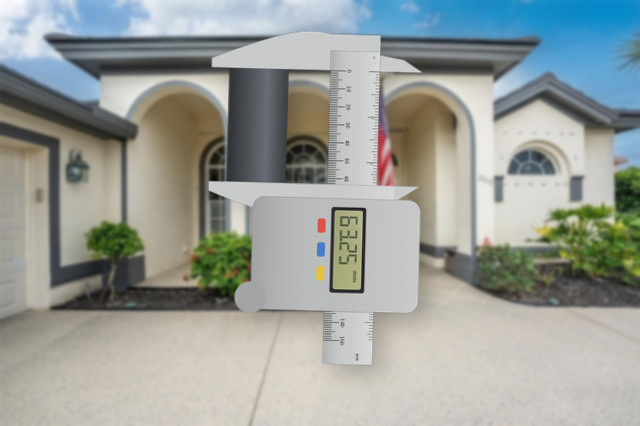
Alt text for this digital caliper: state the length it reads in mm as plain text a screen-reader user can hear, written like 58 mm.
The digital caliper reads 63.25 mm
